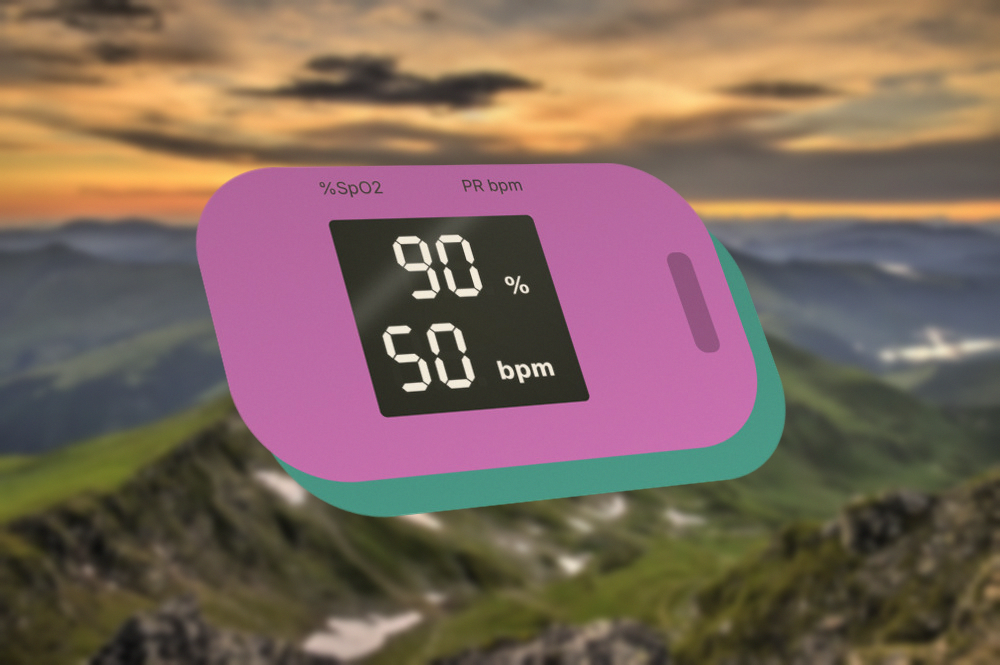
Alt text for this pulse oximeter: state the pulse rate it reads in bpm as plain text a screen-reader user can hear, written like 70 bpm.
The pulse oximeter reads 50 bpm
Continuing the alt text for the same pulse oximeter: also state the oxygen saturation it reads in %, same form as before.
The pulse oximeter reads 90 %
